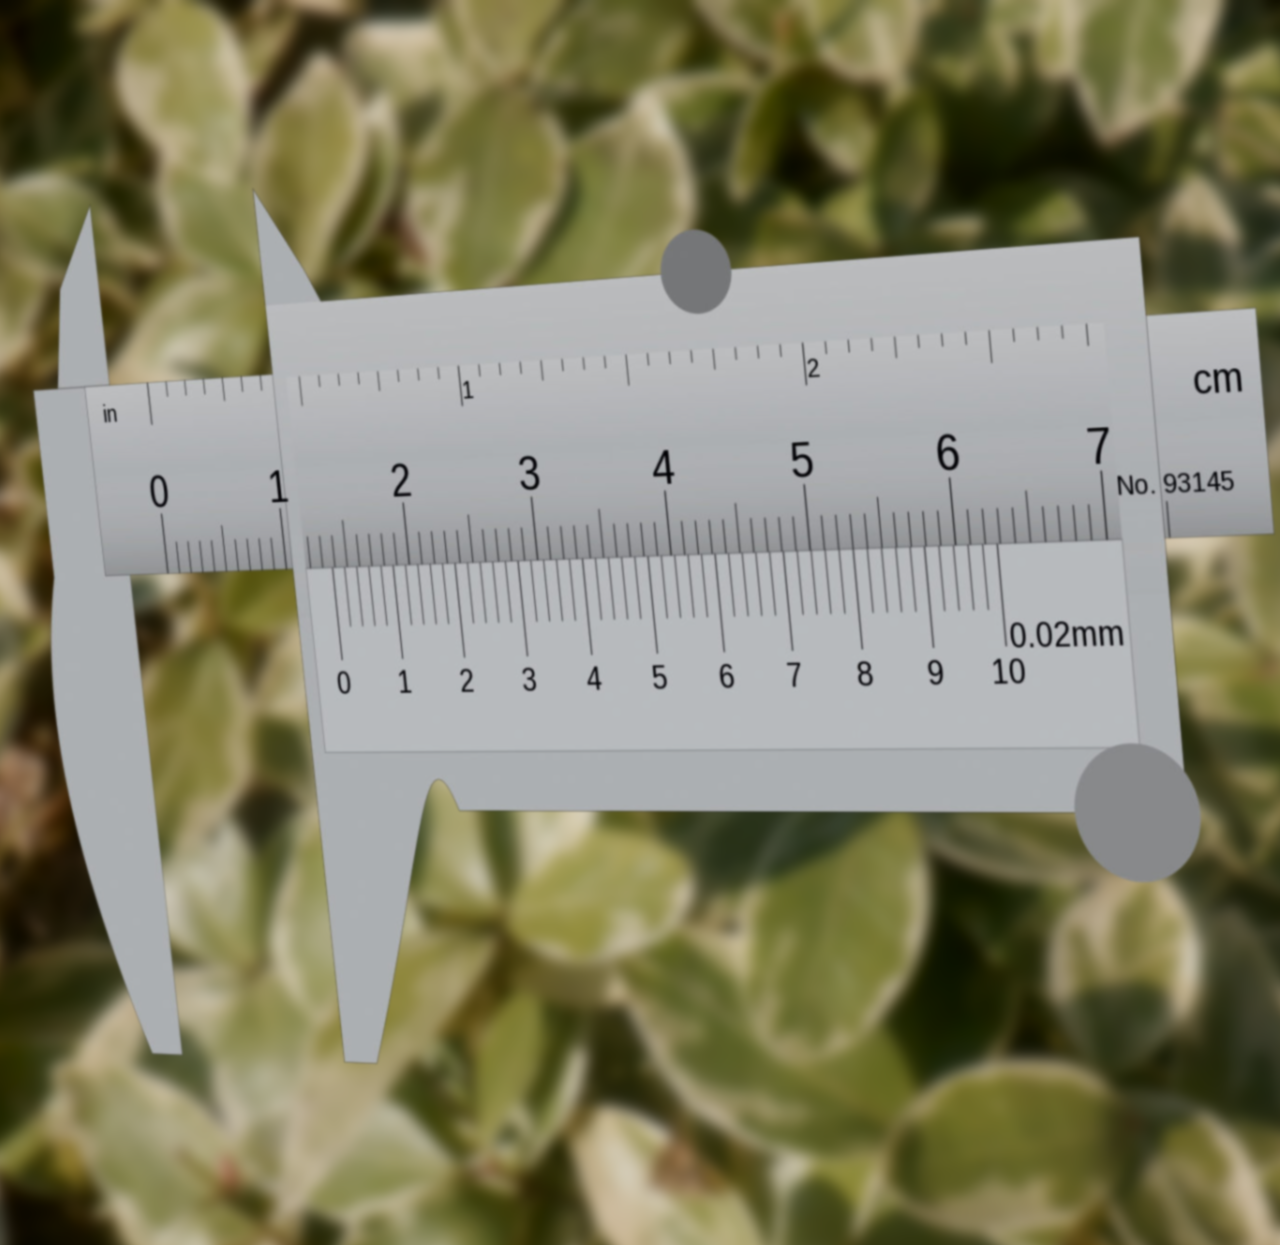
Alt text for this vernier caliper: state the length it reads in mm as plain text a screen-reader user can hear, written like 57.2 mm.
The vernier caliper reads 13.8 mm
